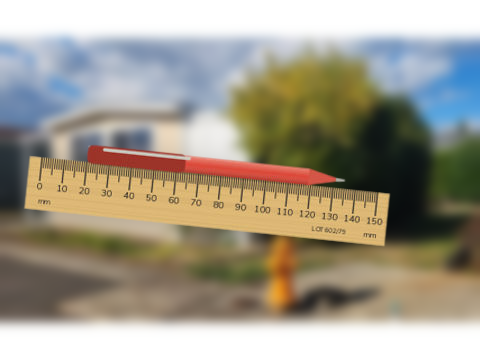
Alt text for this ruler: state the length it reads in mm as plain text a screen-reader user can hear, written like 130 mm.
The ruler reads 115 mm
